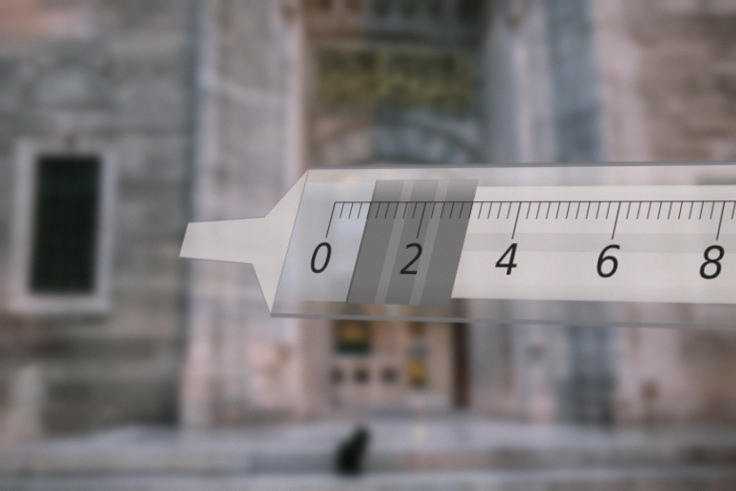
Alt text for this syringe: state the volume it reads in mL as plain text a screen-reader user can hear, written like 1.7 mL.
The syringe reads 0.8 mL
